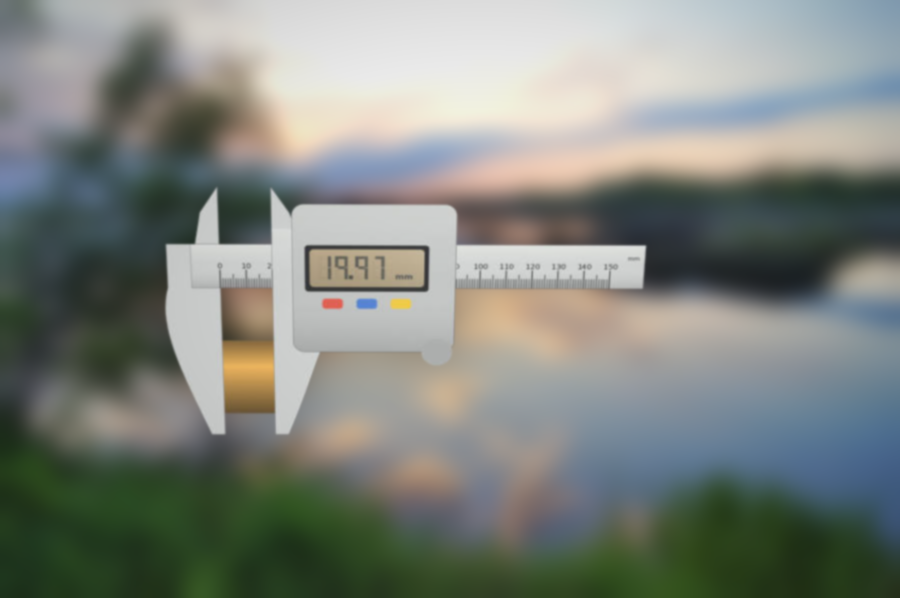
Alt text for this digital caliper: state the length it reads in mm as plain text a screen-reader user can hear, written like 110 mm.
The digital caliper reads 19.97 mm
